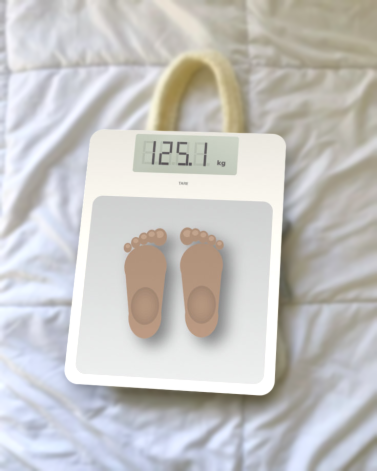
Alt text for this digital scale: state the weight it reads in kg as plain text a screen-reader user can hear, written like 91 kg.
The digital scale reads 125.1 kg
